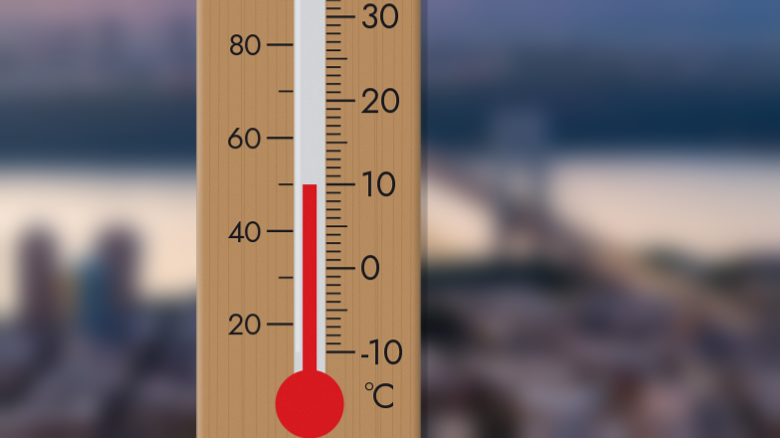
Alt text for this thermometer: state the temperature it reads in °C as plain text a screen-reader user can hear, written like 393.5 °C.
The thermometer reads 10 °C
